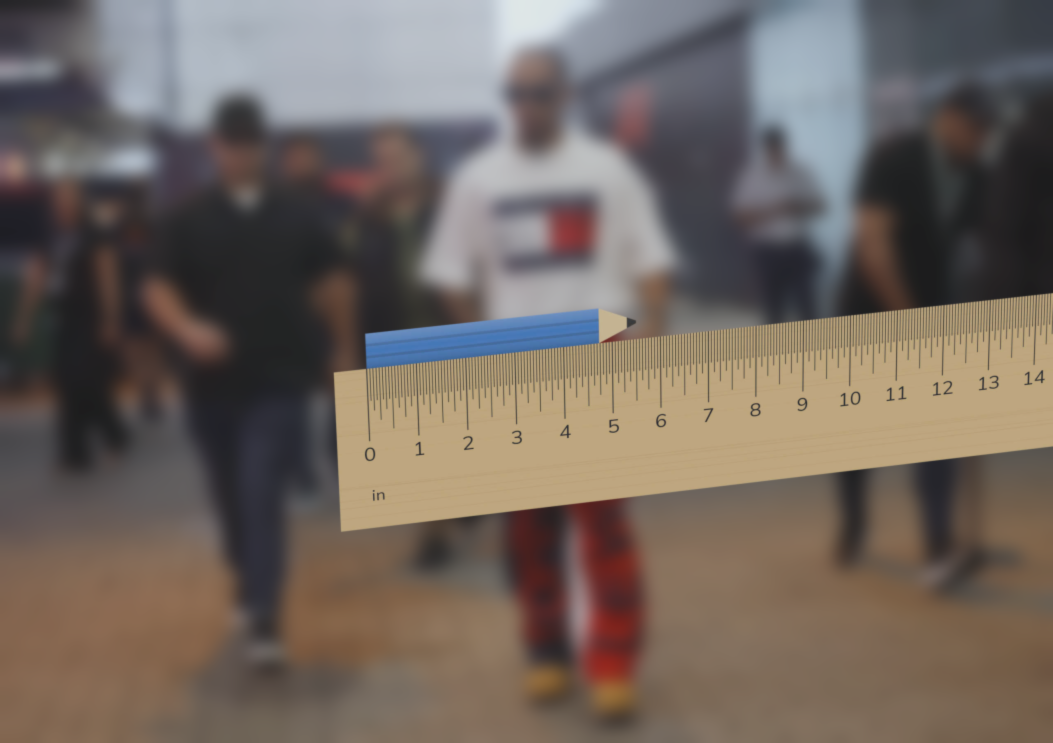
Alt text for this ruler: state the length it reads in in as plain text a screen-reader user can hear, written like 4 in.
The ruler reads 5.5 in
